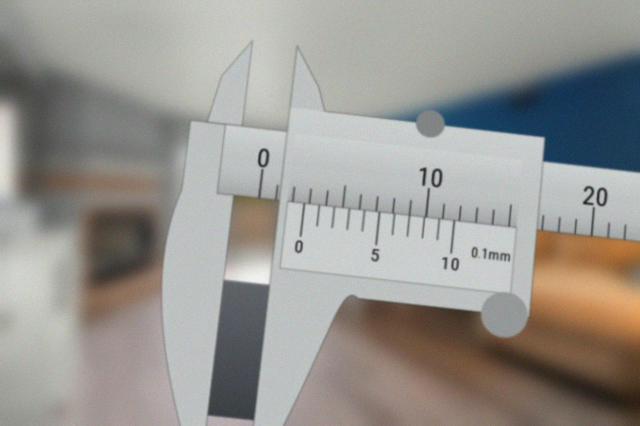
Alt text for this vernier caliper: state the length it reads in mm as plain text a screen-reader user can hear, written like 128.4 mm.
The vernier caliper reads 2.7 mm
